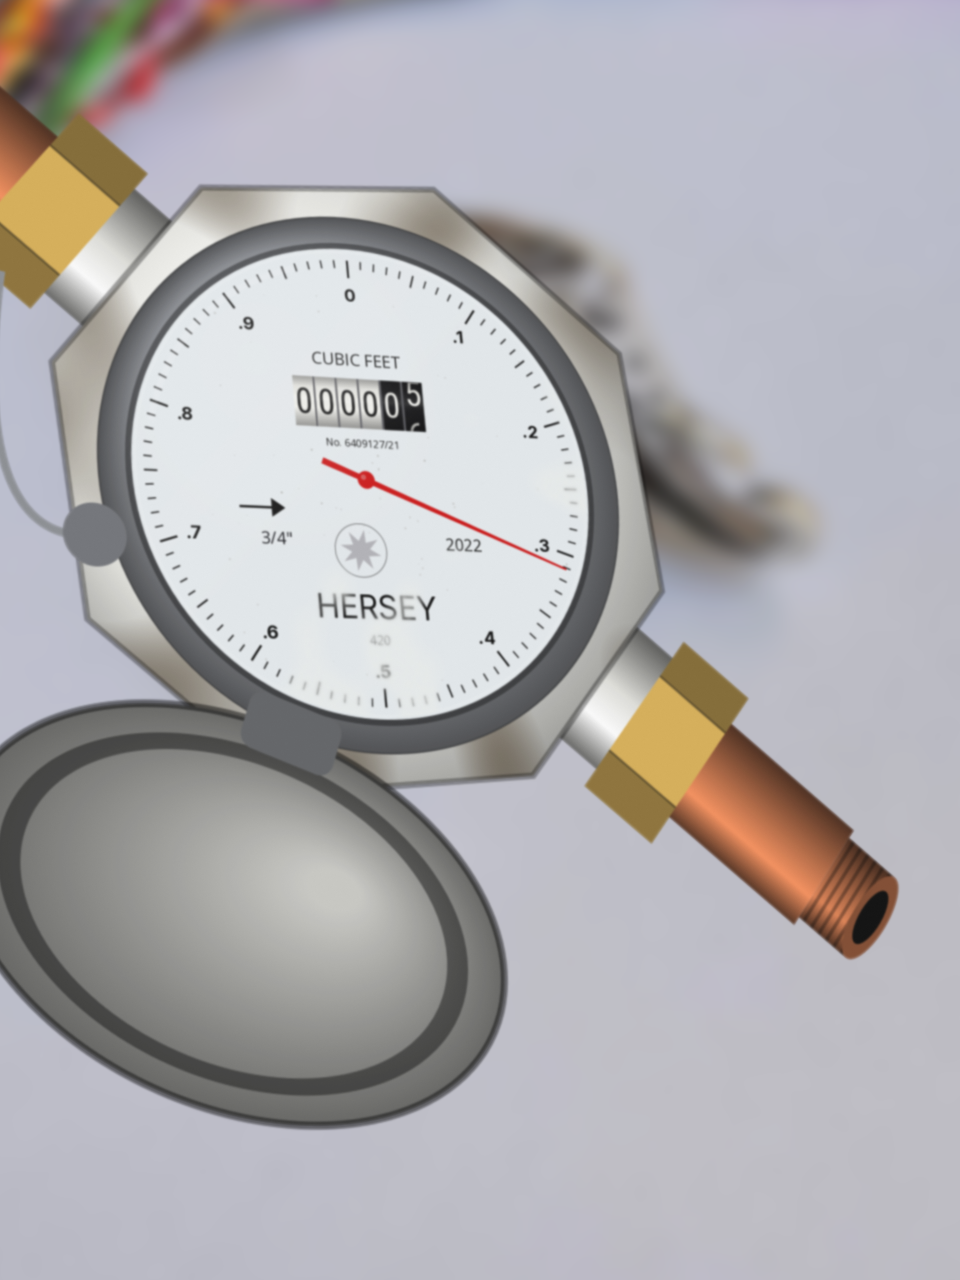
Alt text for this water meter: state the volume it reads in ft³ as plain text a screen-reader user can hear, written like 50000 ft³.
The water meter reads 5.31 ft³
